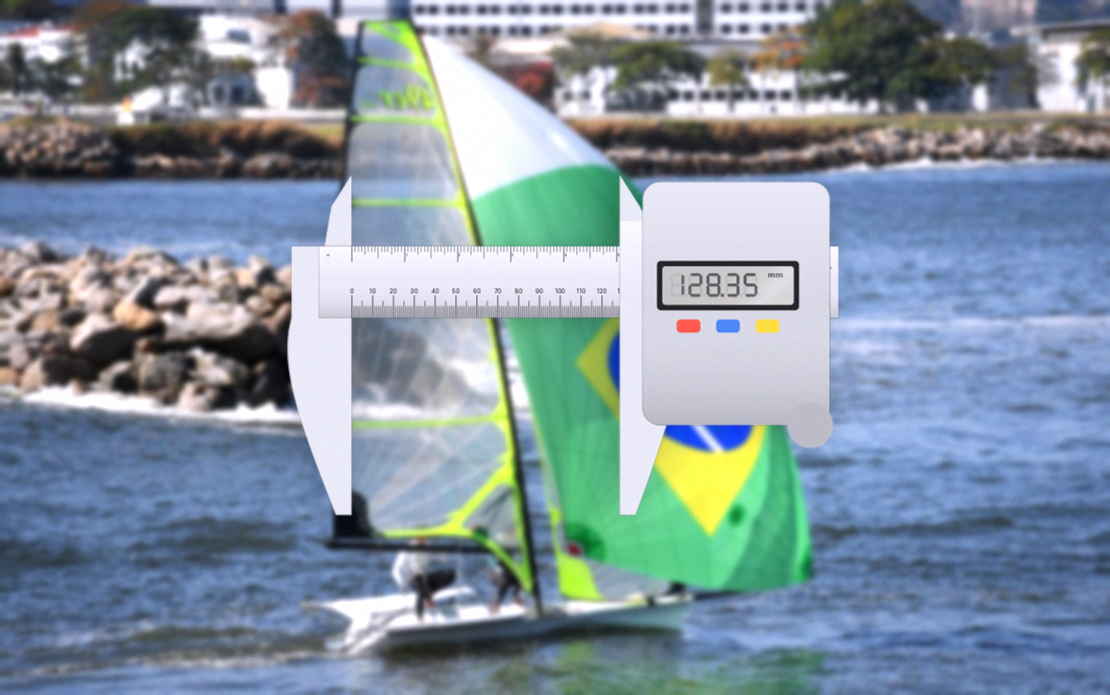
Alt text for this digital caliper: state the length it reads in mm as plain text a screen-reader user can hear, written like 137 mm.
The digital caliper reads 128.35 mm
